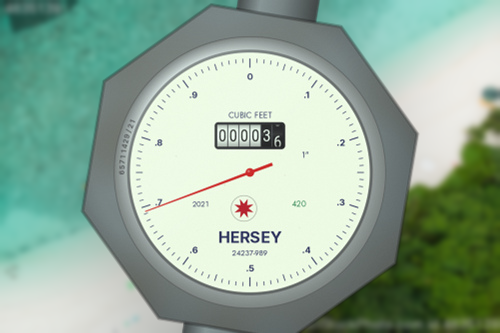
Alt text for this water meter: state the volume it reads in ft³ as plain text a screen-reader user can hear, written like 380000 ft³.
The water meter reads 35.69 ft³
